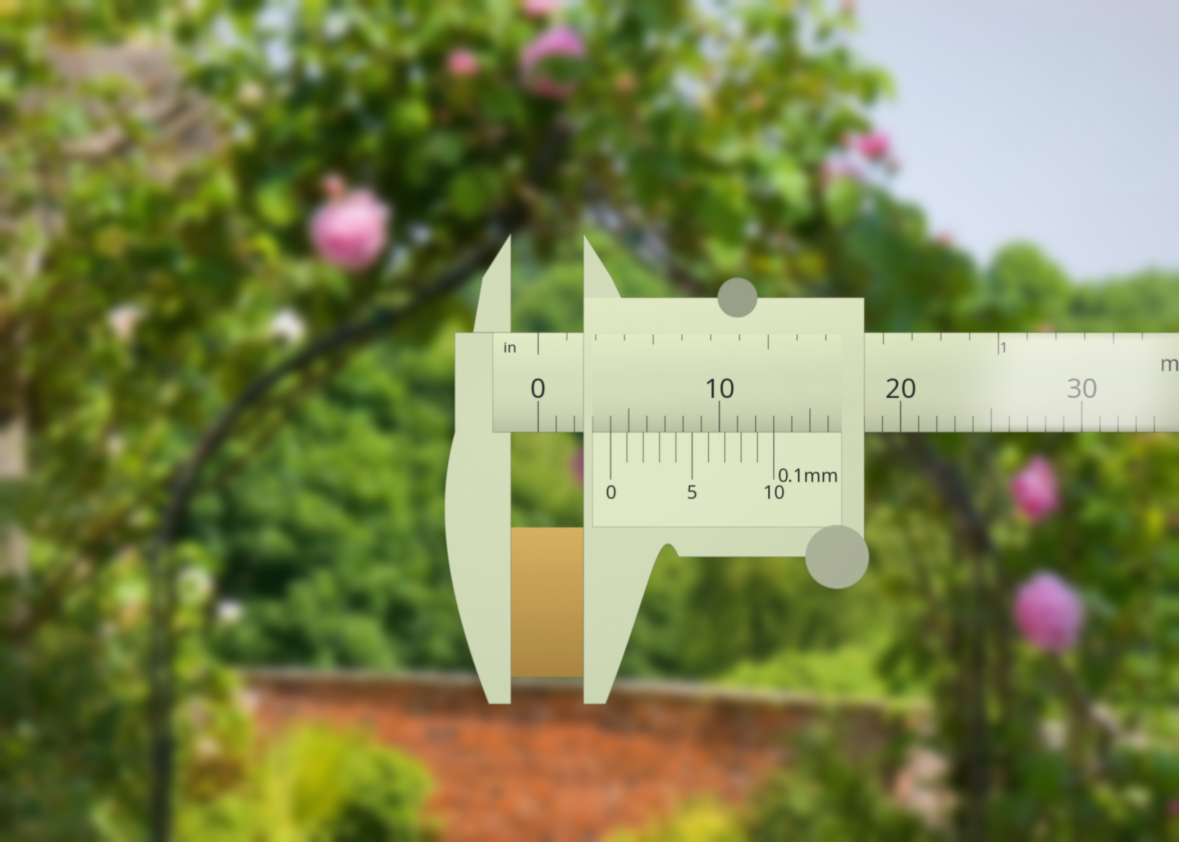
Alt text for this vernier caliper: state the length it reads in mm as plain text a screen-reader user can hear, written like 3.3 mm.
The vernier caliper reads 4.0 mm
